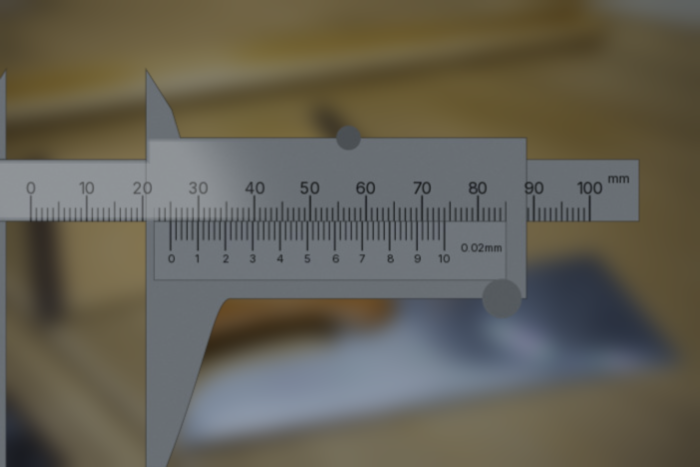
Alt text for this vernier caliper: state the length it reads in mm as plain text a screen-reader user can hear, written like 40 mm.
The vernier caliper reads 25.0 mm
